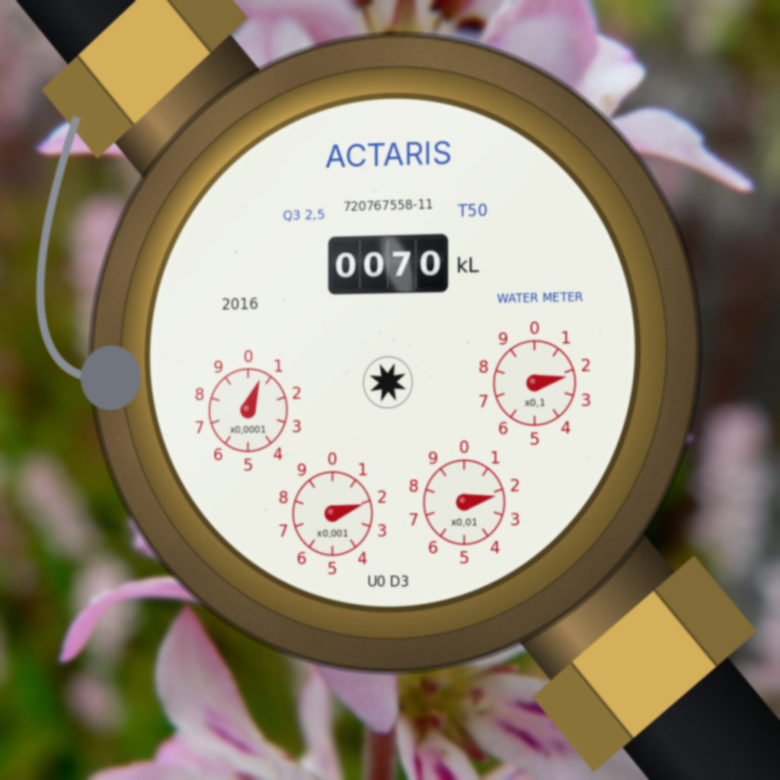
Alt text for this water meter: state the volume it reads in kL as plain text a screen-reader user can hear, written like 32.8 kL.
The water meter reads 70.2220 kL
